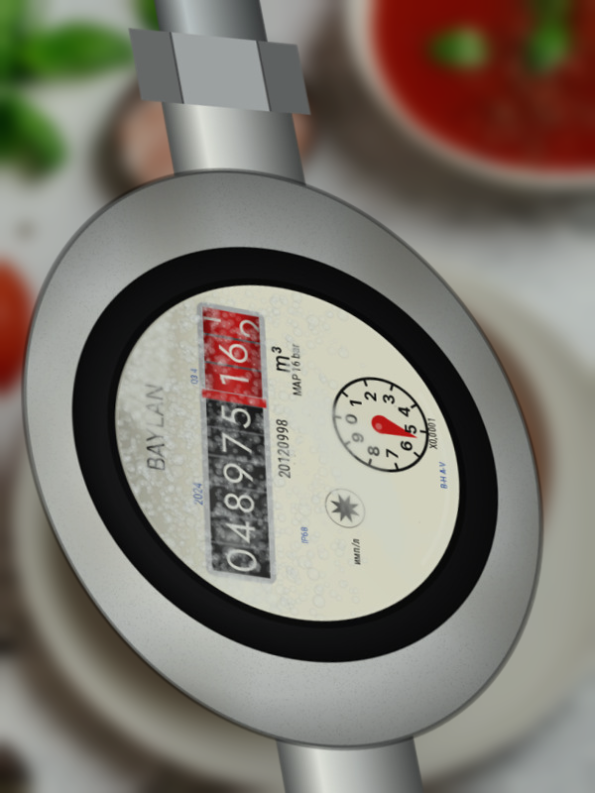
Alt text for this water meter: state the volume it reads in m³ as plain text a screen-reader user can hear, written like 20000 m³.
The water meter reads 48975.1615 m³
